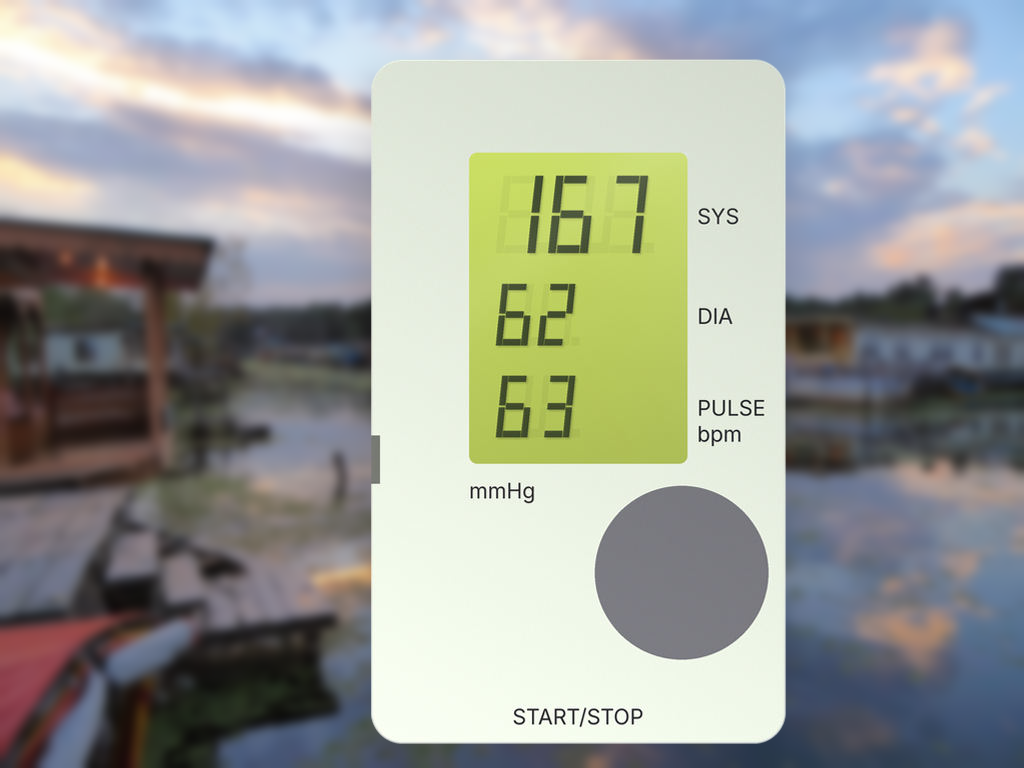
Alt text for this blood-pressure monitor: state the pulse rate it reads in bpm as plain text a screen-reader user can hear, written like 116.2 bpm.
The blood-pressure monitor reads 63 bpm
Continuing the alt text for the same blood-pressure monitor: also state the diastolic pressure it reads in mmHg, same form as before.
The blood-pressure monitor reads 62 mmHg
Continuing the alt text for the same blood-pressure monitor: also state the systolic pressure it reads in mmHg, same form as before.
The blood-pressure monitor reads 167 mmHg
